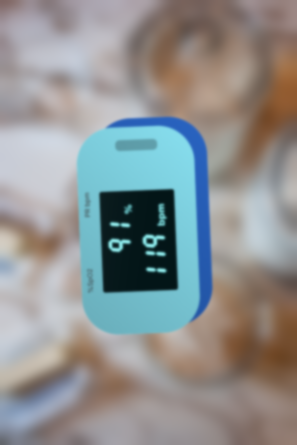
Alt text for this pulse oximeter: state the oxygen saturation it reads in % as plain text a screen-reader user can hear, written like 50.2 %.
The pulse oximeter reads 91 %
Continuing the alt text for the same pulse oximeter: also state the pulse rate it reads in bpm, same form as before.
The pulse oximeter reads 119 bpm
